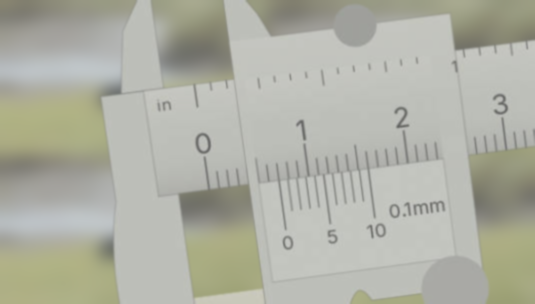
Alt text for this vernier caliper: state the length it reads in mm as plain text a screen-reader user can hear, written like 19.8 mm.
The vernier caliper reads 7.0 mm
